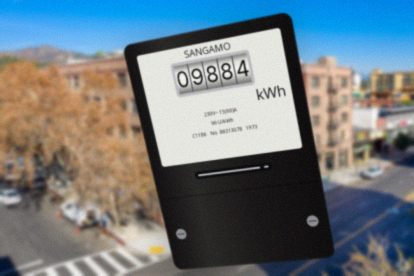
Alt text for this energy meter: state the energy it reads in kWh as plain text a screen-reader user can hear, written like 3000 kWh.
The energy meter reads 9884 kWh
